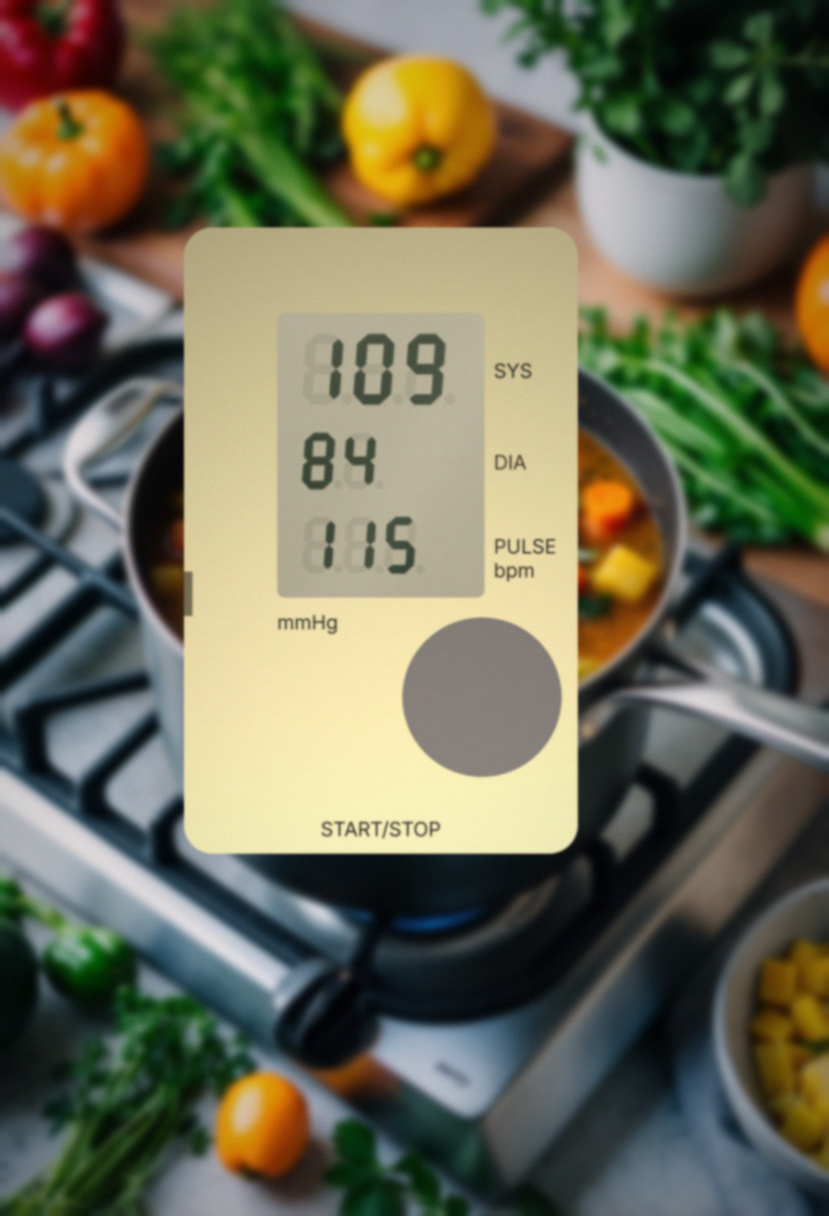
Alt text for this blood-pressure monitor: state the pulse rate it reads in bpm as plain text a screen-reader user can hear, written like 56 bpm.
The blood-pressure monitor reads 115 bpm
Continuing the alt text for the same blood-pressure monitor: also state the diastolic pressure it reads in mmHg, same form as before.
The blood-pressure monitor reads 84 mmHg
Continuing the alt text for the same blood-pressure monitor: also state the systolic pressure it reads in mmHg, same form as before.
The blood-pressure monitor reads 109 mmHg
